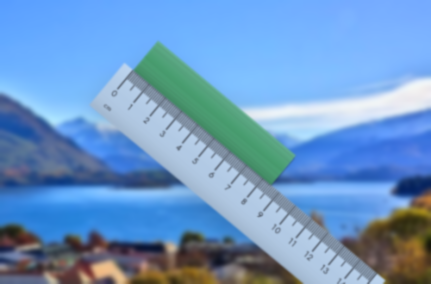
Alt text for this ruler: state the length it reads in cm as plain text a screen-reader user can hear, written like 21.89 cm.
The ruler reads 8.5 cm
